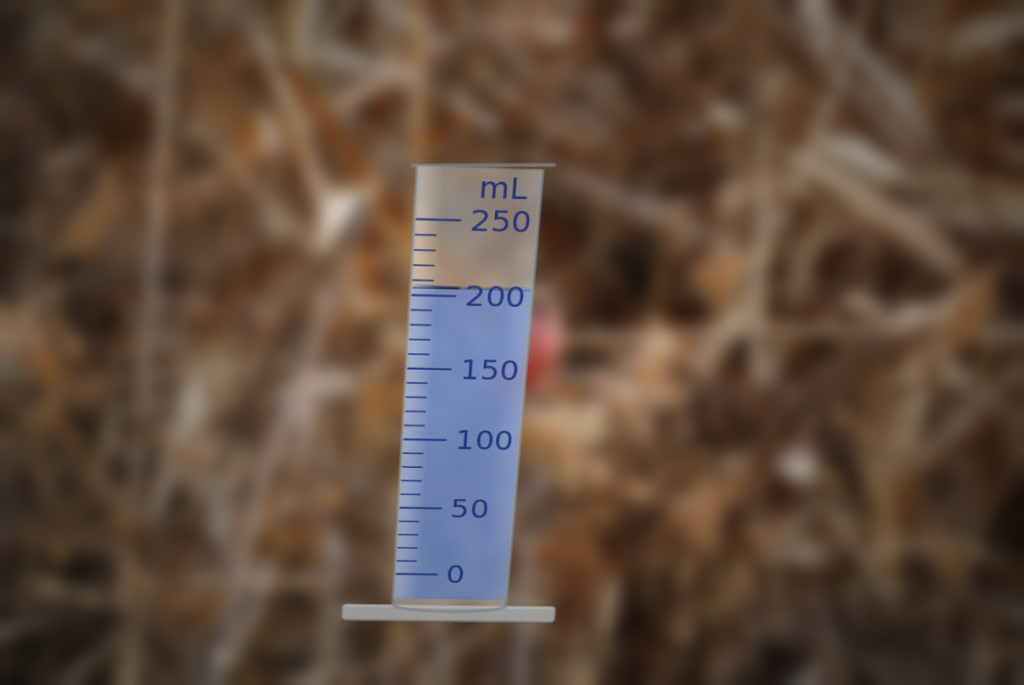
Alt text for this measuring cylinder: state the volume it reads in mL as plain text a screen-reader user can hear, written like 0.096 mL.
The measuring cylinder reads 205 mL
